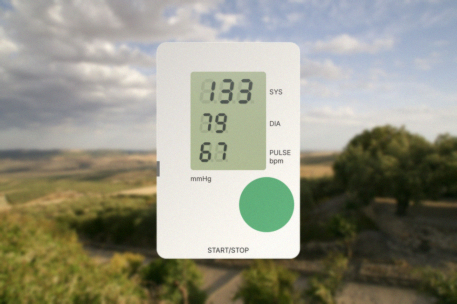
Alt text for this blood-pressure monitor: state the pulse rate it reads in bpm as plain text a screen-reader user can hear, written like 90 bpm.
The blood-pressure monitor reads 67 bpm
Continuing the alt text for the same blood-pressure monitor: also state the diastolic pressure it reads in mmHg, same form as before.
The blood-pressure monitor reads 79 mmHg
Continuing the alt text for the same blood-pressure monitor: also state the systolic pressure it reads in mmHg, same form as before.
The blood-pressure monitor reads 133 mmHg
